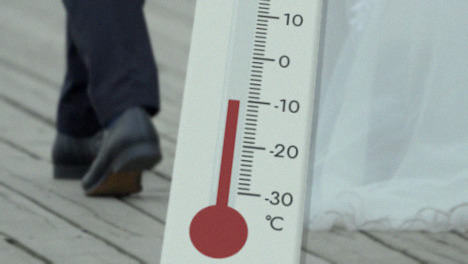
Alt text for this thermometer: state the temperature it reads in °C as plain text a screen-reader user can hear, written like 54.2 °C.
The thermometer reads -10 °C
